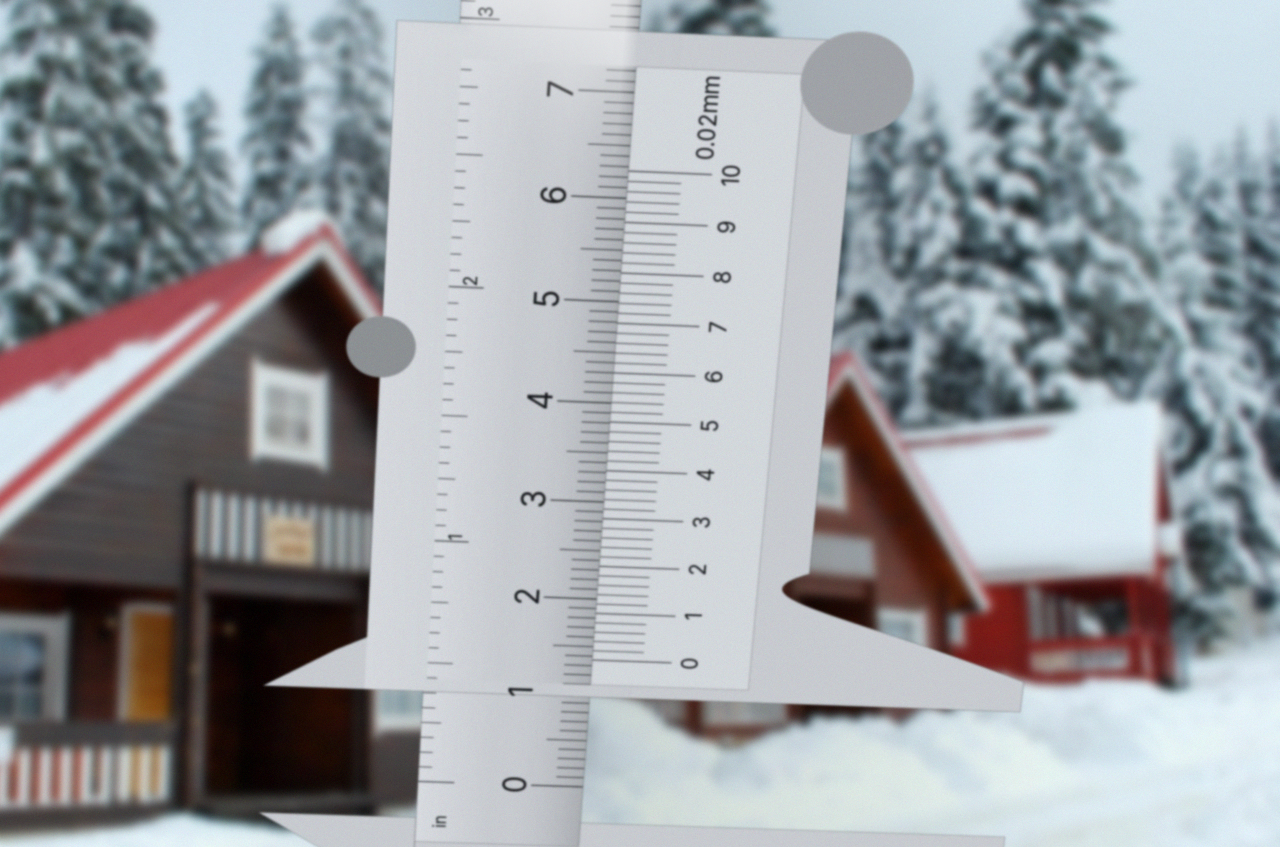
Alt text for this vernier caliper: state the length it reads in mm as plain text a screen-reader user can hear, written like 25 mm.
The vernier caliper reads 13.6 mm
